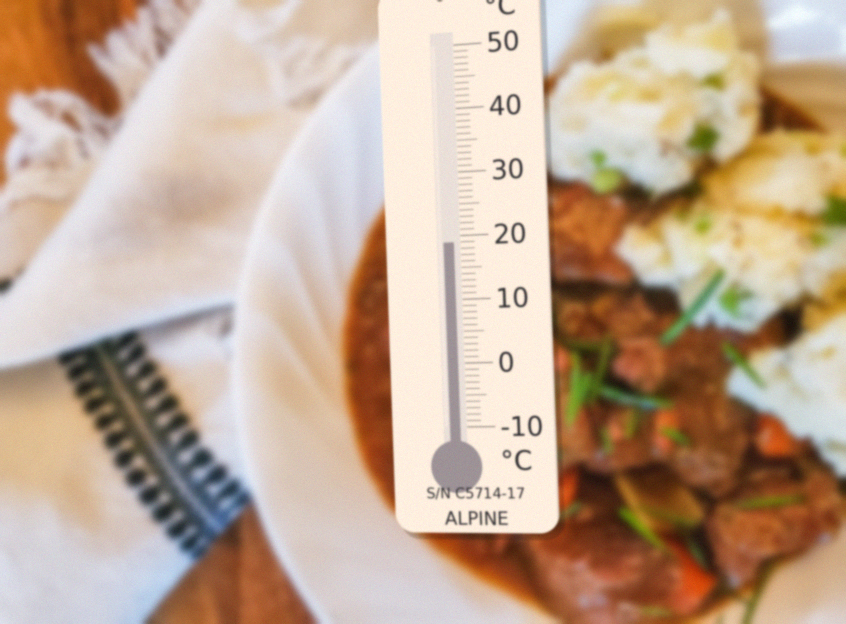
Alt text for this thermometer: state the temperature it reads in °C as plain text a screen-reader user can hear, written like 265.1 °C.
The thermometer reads 19 °C
